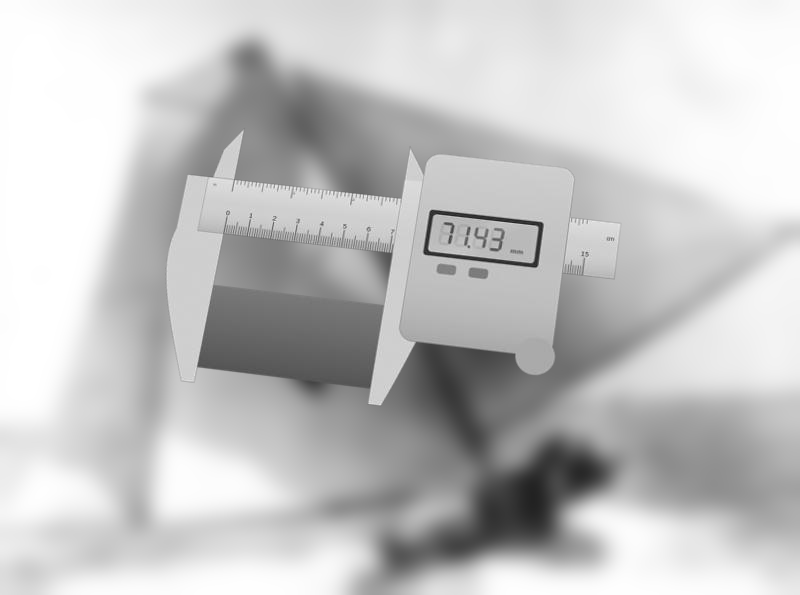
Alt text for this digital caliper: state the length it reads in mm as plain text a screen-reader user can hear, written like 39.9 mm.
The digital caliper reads 71.43 mm
